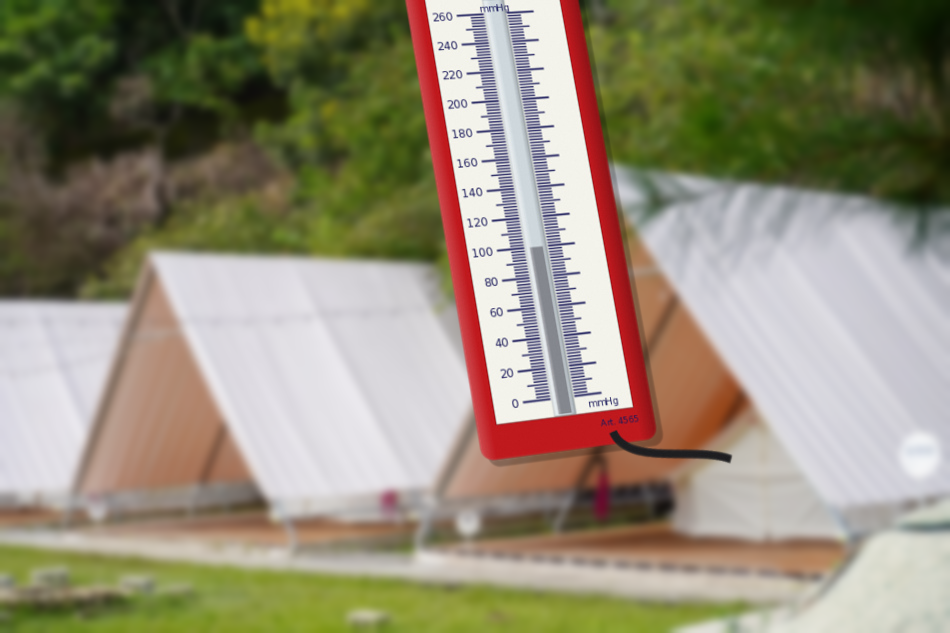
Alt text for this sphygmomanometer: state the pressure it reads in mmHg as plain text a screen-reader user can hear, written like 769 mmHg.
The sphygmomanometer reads 100 mmHg
